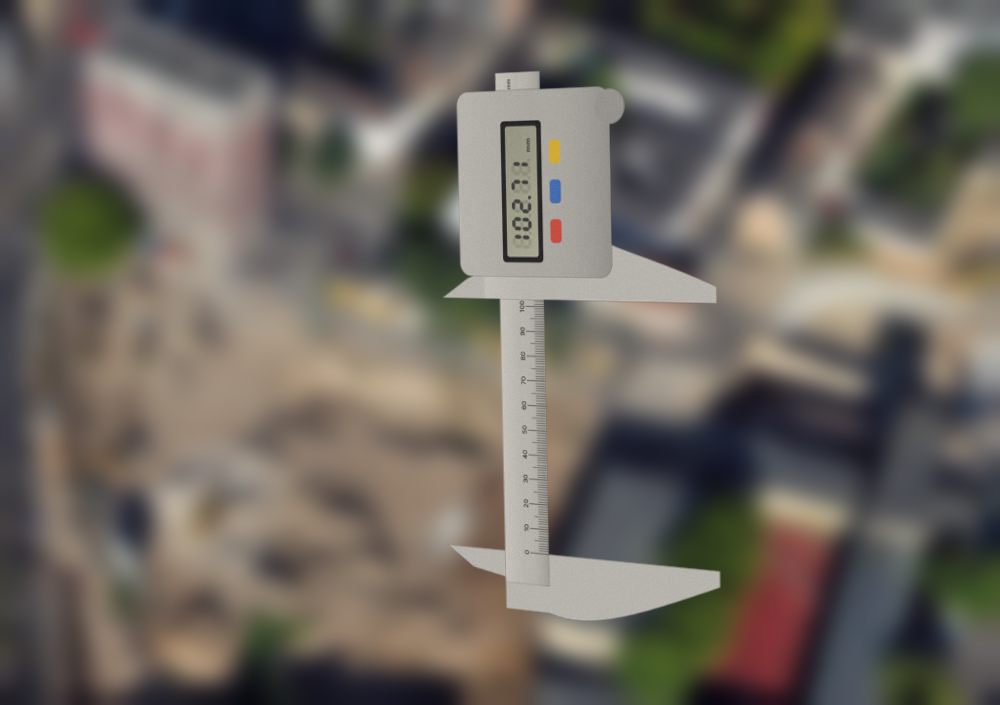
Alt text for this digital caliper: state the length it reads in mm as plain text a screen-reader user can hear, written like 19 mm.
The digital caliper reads 102.71 mm
